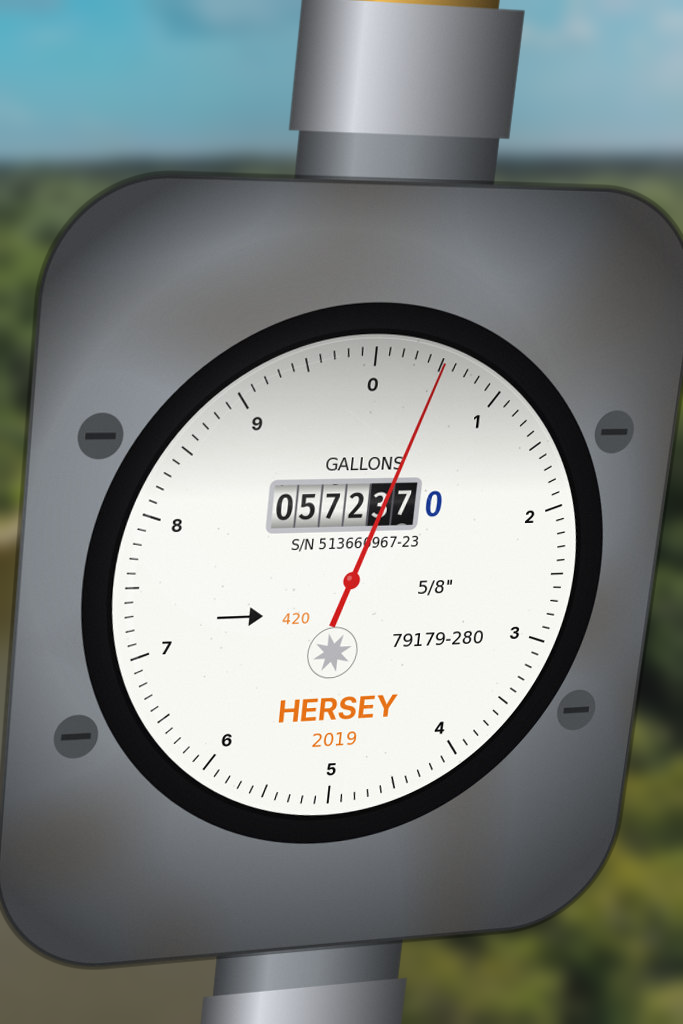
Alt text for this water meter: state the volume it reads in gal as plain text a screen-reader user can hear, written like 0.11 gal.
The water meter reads 572370.5 gal
